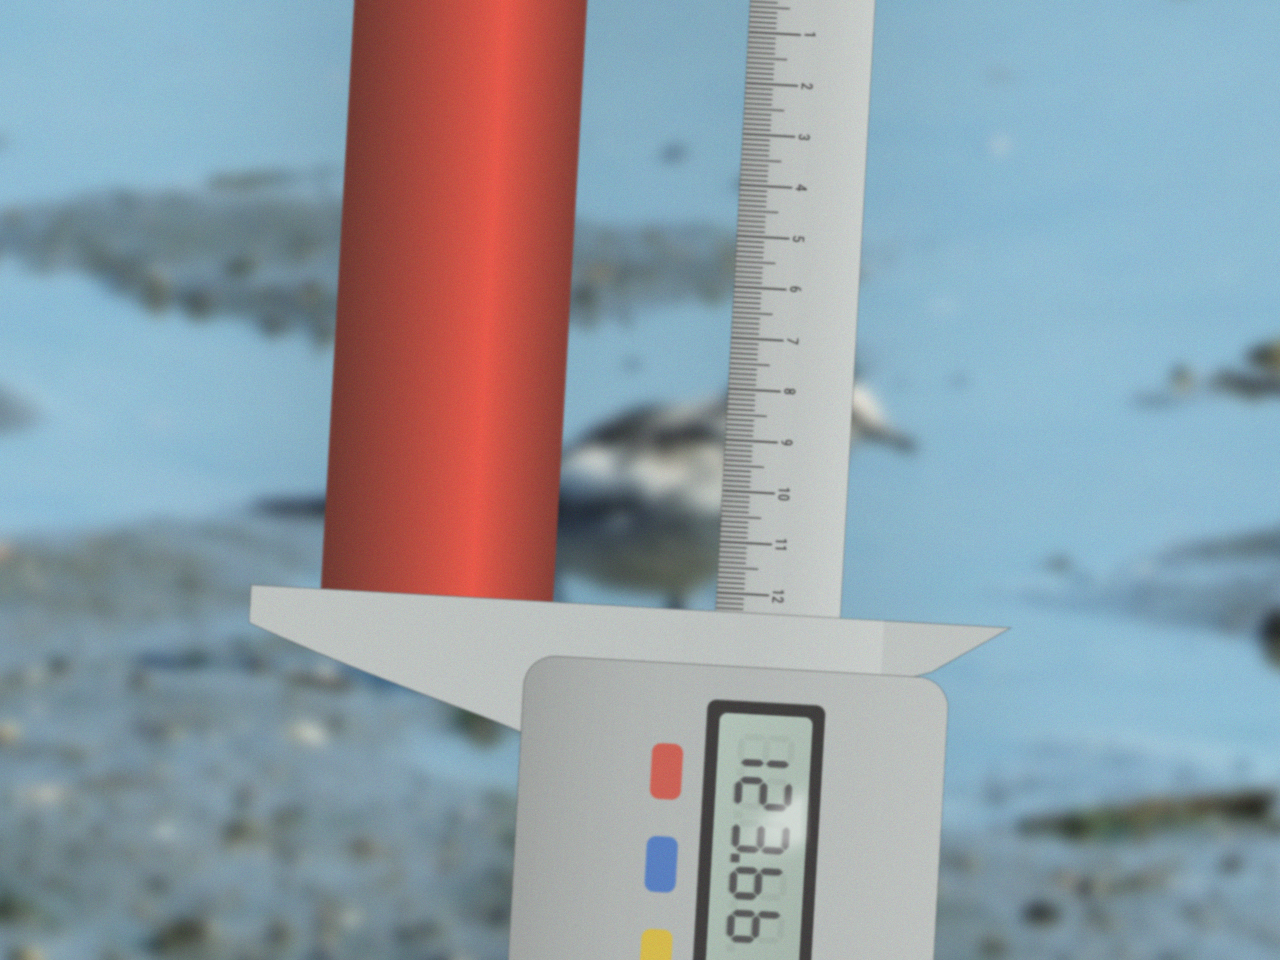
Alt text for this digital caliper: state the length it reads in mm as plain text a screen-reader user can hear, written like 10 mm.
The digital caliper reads 123.66 mm
